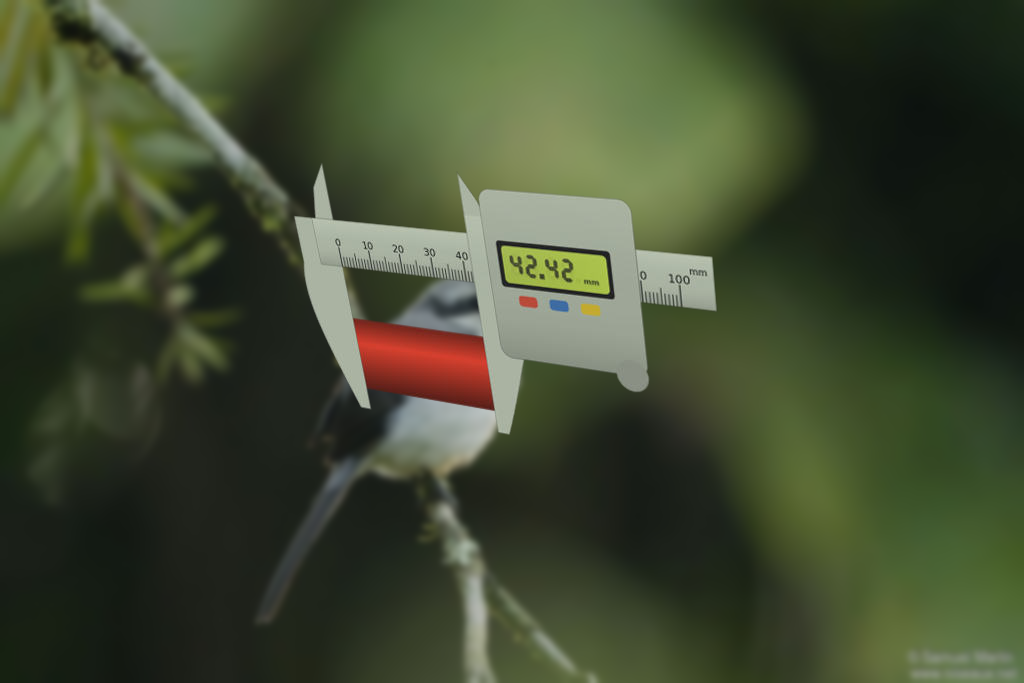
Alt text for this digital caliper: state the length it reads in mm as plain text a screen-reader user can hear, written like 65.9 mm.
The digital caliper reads 42.42 mm
